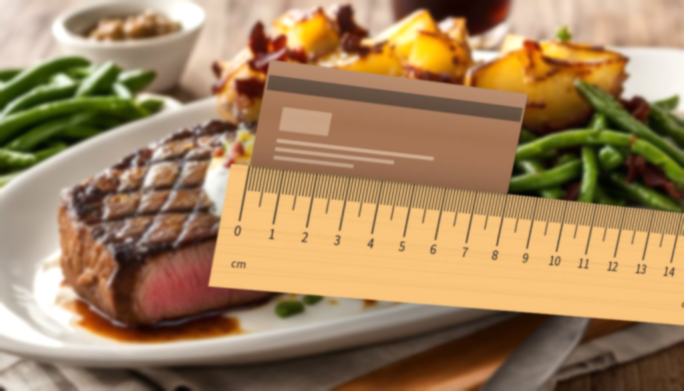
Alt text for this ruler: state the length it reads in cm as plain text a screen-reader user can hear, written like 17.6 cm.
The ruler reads 8 cm
